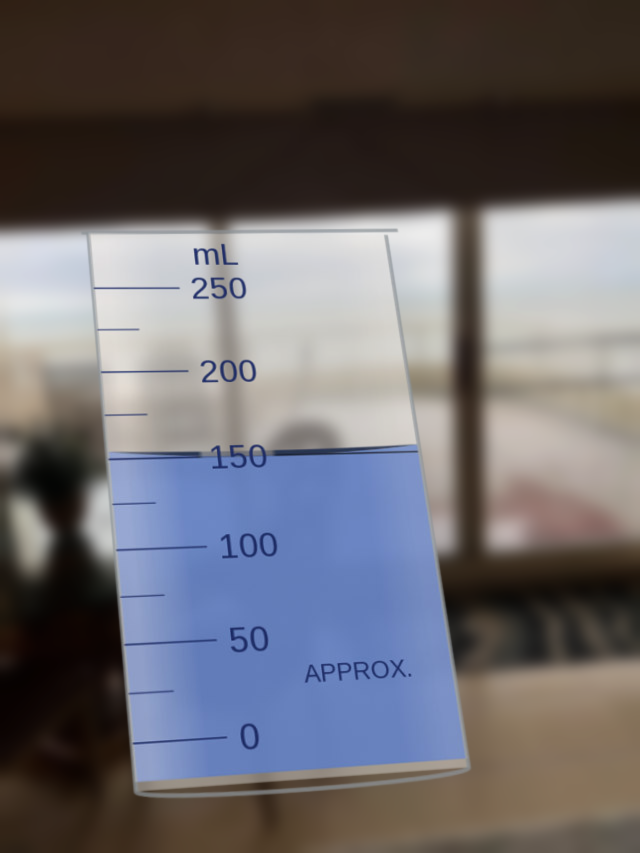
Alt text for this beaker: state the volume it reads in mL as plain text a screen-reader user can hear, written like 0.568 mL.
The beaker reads 150 mL
